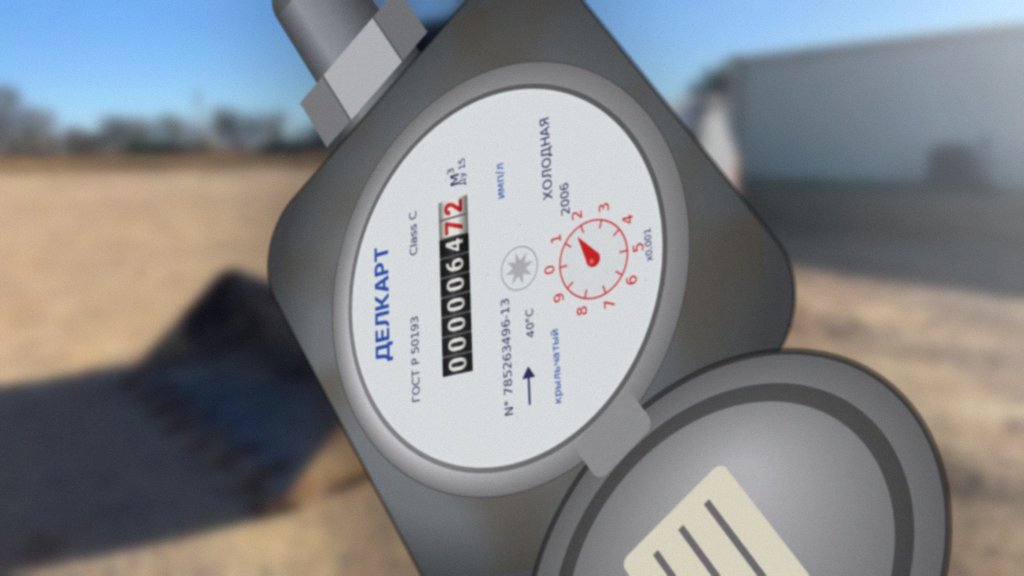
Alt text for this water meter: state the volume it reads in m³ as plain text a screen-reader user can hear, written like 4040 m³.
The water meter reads 64.721 m³
